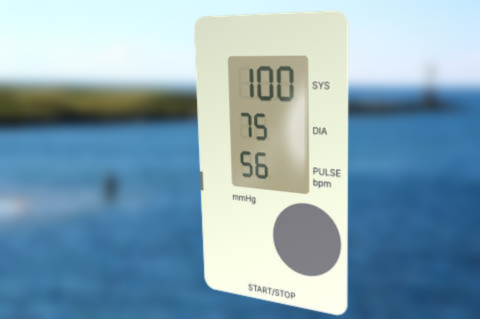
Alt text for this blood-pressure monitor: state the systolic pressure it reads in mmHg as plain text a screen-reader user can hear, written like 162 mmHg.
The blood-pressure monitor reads 100 mmHg
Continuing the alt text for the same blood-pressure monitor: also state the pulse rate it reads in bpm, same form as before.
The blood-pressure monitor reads 56 bpm
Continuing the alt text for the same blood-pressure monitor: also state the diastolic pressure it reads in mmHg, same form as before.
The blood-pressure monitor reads 75 mmHg
